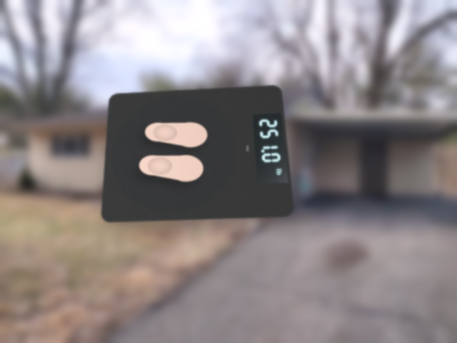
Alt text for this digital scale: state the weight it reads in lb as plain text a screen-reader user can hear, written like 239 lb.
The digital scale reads 251.0 lb
